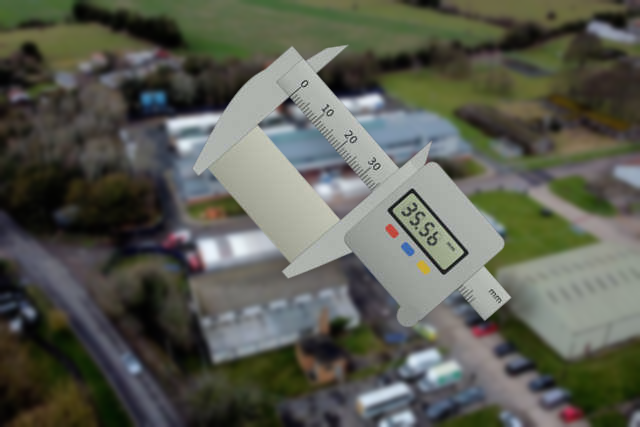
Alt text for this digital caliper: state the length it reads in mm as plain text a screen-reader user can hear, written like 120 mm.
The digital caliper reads 35.56 mm
